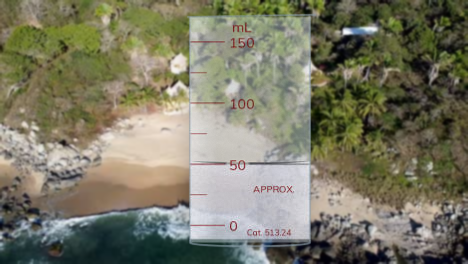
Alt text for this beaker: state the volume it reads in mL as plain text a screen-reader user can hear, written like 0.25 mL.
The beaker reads 50 mL
